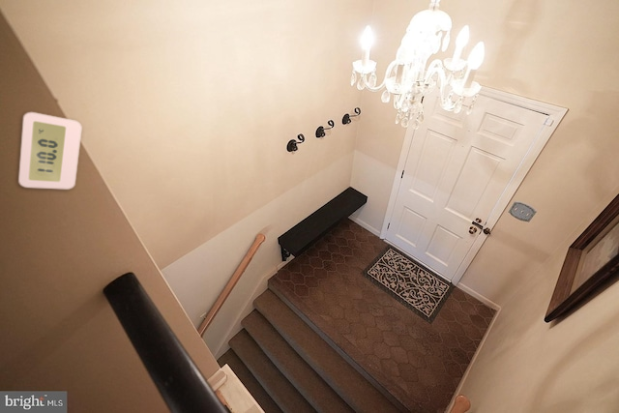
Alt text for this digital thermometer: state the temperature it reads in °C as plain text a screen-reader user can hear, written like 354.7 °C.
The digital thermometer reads 110.0 °C
